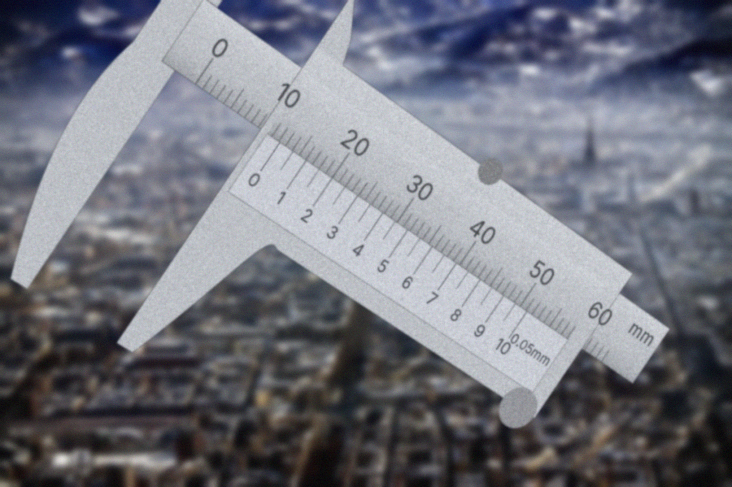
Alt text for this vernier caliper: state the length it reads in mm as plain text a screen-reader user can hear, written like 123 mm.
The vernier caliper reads 12.2 mm
